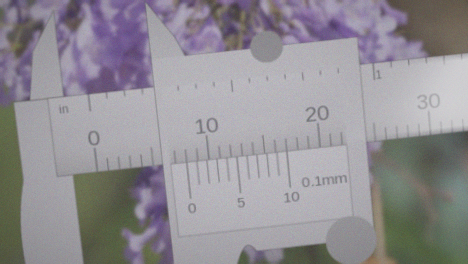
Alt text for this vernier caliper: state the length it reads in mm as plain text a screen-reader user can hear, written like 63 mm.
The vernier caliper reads 8.0 mm
